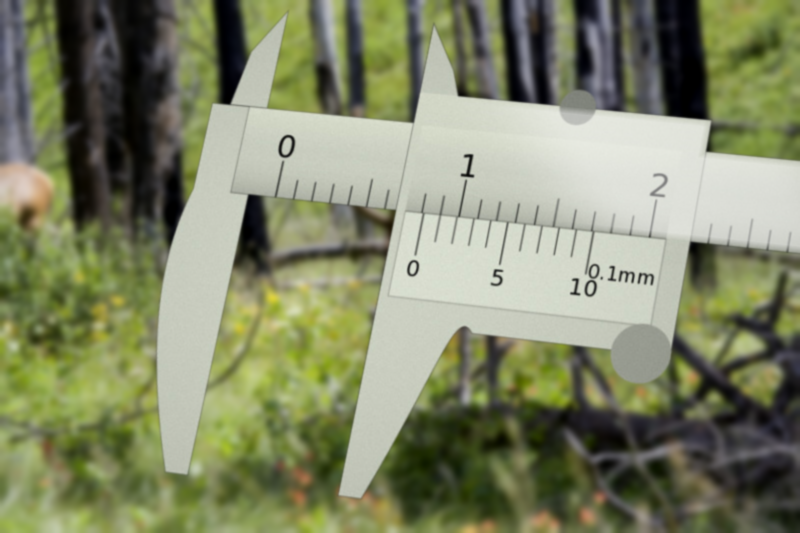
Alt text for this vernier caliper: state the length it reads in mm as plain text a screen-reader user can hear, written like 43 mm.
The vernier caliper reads 8.1 mm
